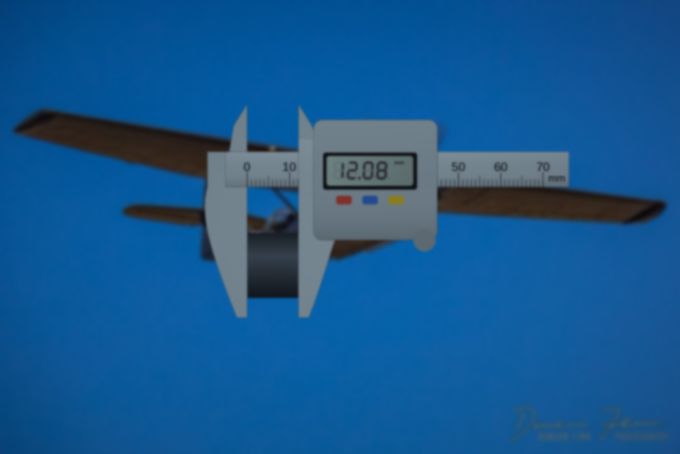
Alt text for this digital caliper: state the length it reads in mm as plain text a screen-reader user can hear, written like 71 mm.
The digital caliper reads 12.08 mm
